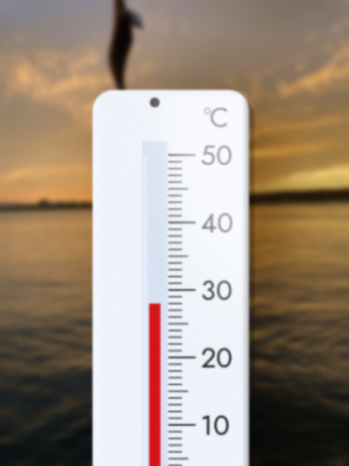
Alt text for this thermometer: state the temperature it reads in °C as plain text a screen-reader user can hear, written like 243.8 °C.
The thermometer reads 28 °C
